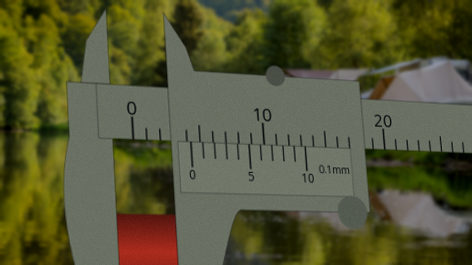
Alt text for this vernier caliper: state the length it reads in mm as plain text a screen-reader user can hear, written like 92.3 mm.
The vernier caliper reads 4.3 mm
